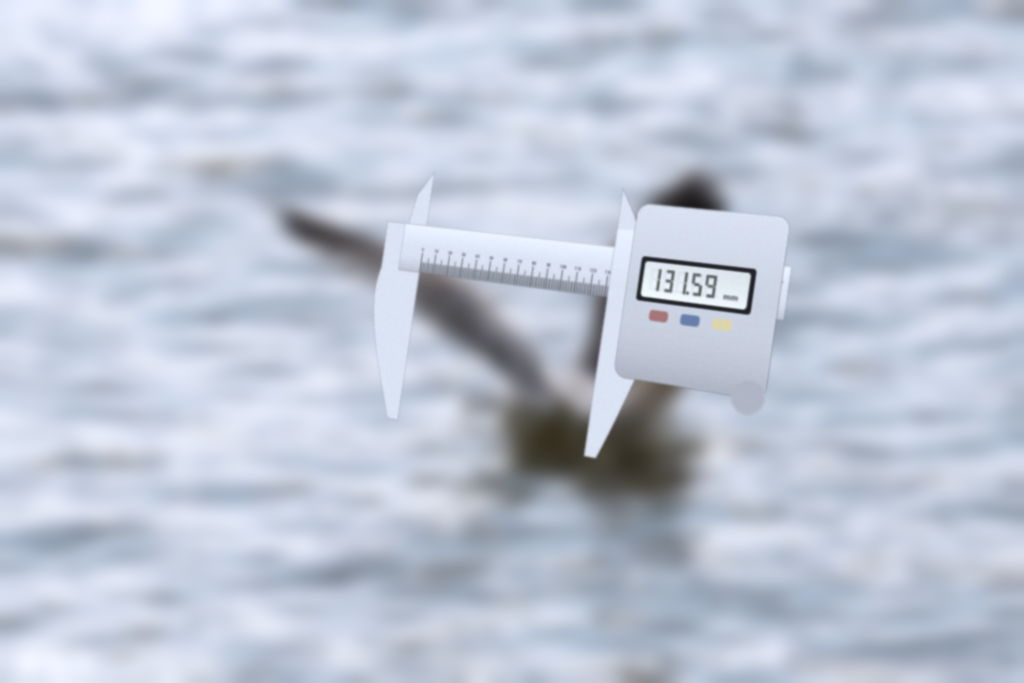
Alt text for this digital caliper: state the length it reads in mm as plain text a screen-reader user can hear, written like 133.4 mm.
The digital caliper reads 131.59 mm
